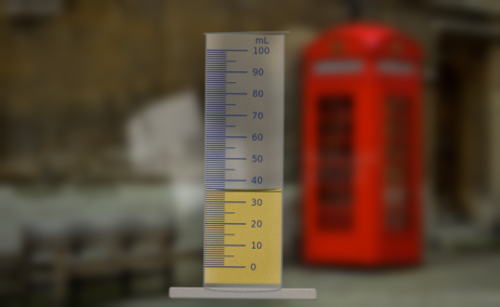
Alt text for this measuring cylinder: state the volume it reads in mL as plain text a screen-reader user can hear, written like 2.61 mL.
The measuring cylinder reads 35 mL
